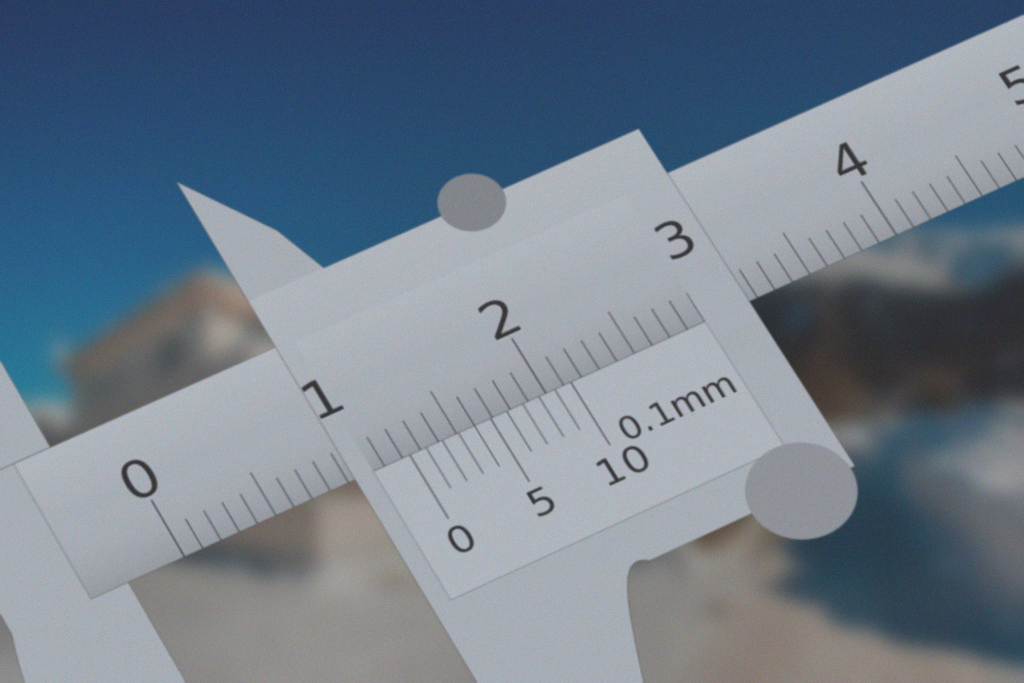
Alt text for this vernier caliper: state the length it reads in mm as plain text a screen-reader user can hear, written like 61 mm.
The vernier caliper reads 12.4 mm
